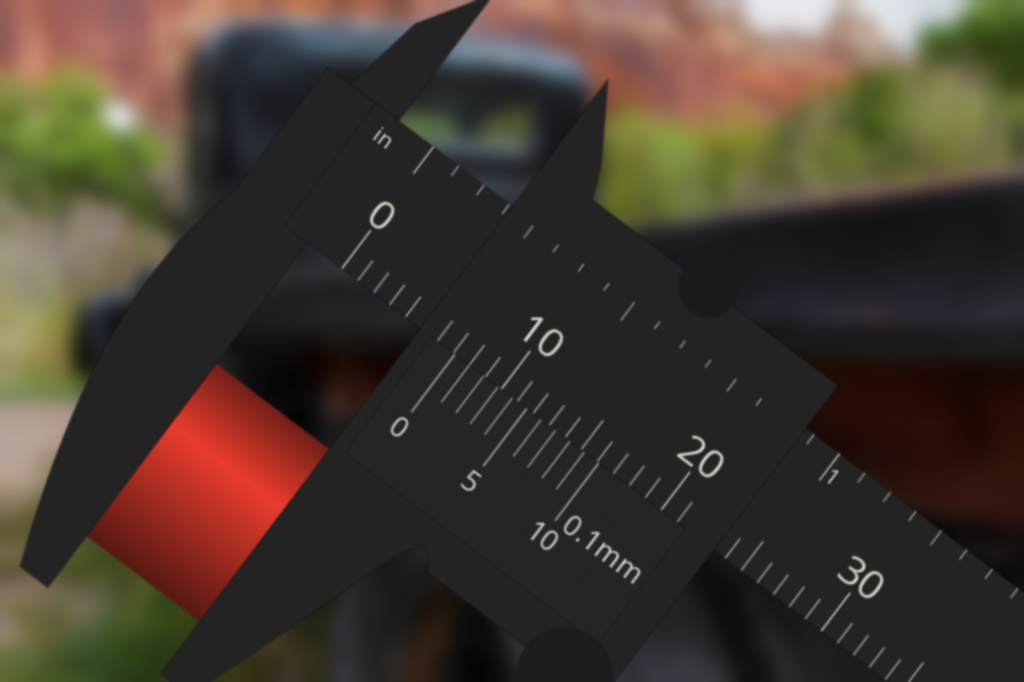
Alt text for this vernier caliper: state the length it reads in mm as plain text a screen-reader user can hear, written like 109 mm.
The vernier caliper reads 7.1 mm
